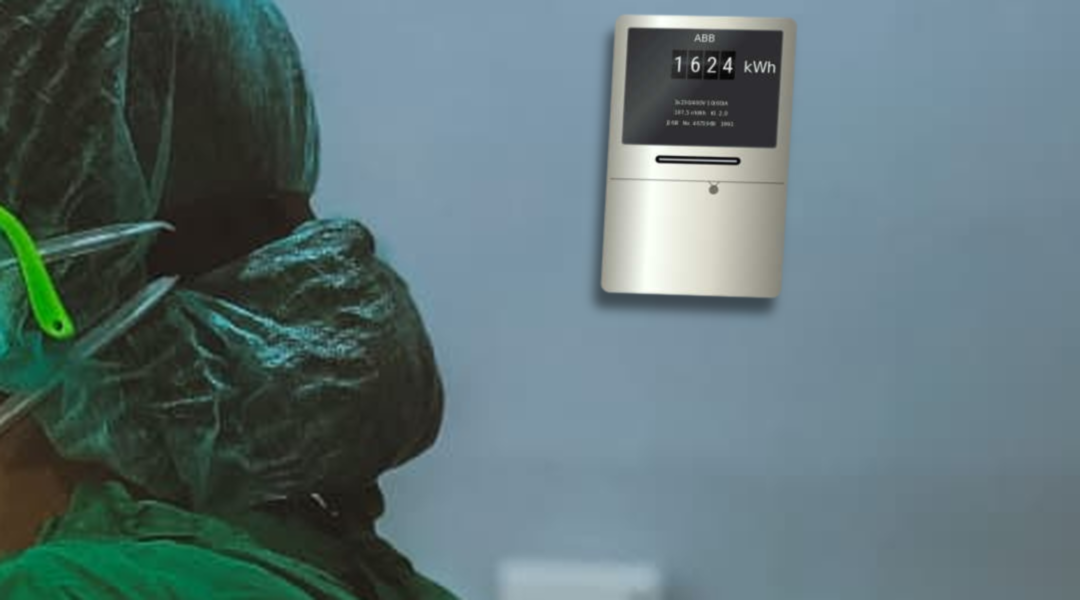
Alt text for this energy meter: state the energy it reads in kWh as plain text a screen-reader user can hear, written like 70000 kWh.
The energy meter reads 1624 kWh
